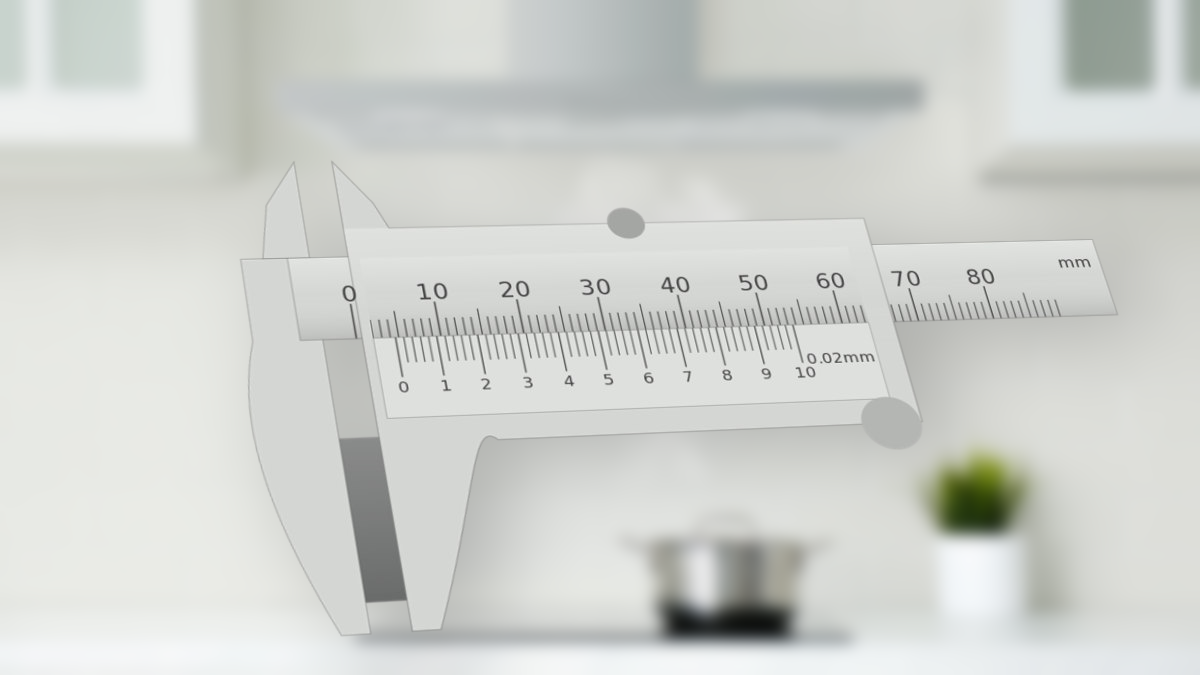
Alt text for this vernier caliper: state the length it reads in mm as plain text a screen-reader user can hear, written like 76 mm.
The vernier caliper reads 4.6 mm
